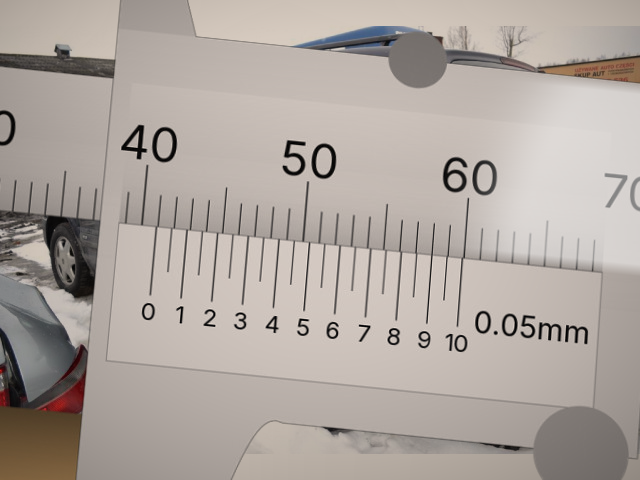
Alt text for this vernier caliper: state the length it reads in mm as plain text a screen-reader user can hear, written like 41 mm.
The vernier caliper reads 40.9 mm
